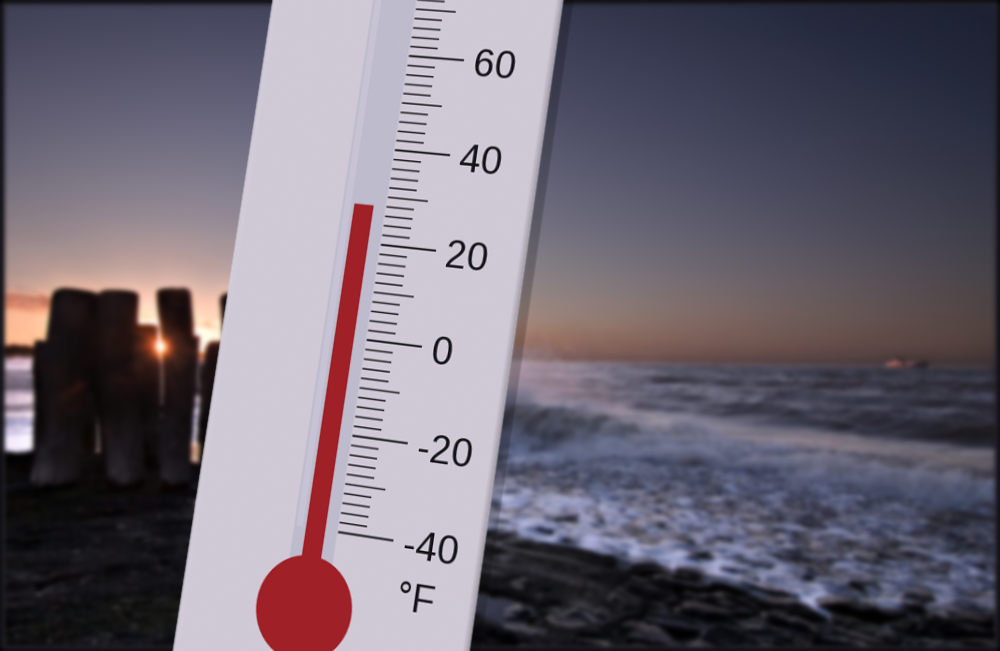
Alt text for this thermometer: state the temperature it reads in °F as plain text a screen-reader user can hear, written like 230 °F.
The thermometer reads 28 °F
